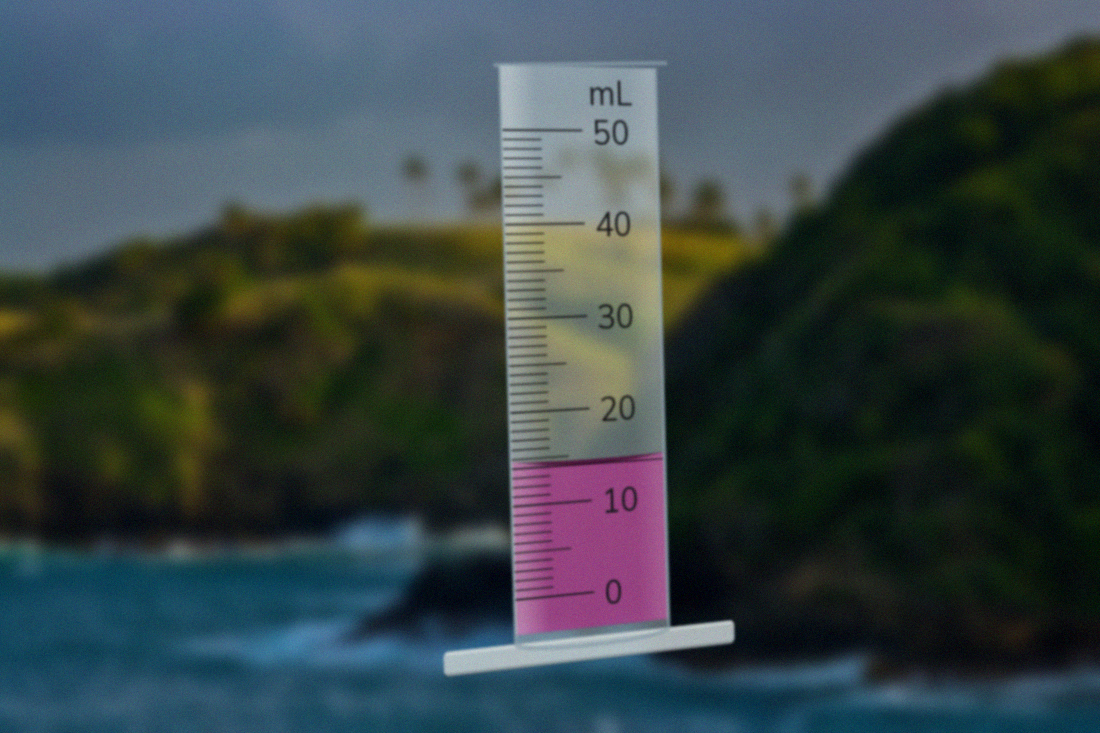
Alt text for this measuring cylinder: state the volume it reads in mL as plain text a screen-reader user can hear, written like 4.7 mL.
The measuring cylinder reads 14 mL
